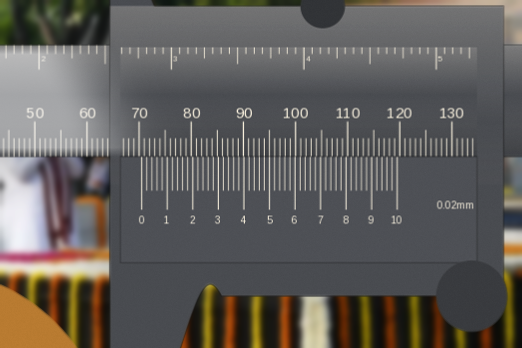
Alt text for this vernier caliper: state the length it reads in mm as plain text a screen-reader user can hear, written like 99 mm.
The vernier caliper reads 70.5 mm
